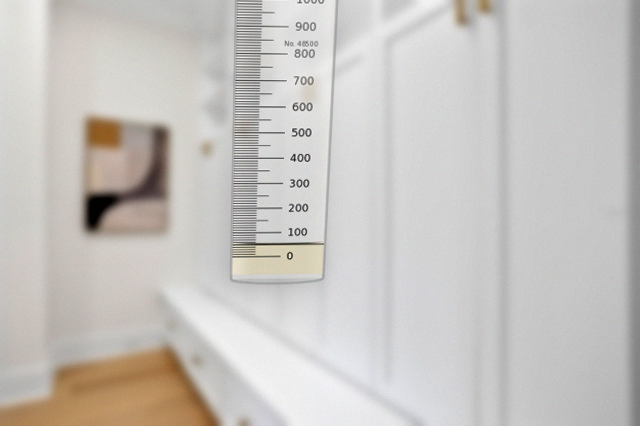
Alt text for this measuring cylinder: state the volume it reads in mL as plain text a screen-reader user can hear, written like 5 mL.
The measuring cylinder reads 50 mL
